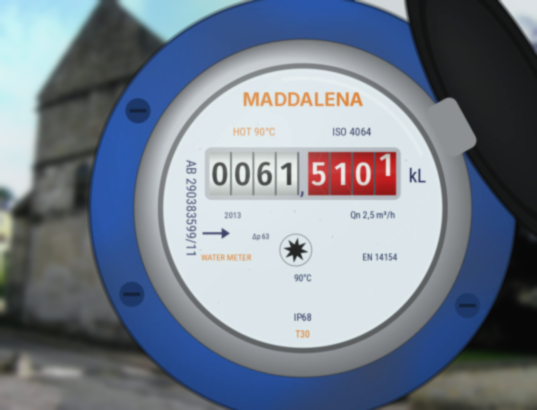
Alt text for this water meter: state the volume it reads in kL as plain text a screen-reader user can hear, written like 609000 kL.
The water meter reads 61.5101 kL
